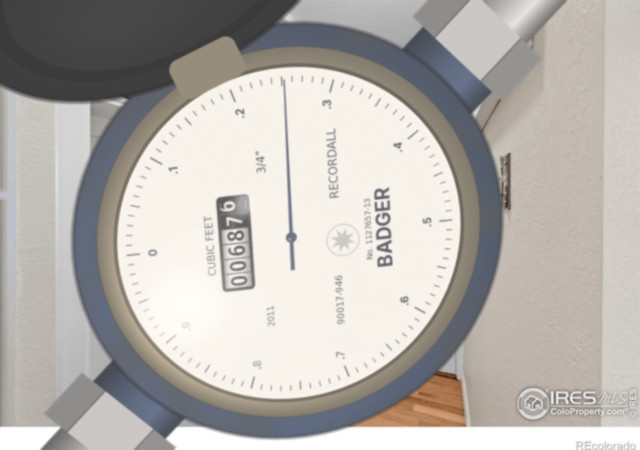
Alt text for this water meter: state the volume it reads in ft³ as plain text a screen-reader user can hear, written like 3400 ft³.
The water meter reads 6876.25 ft³
